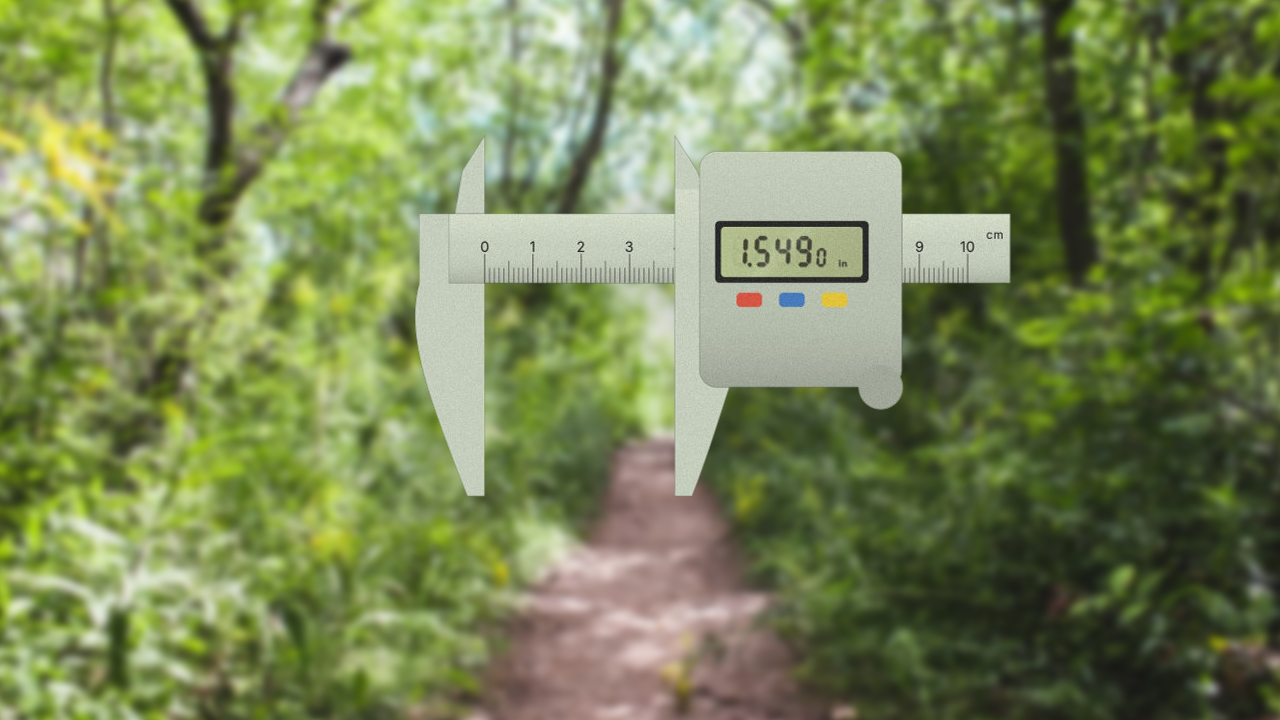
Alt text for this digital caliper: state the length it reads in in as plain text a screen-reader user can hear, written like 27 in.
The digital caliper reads 1.5490 in
